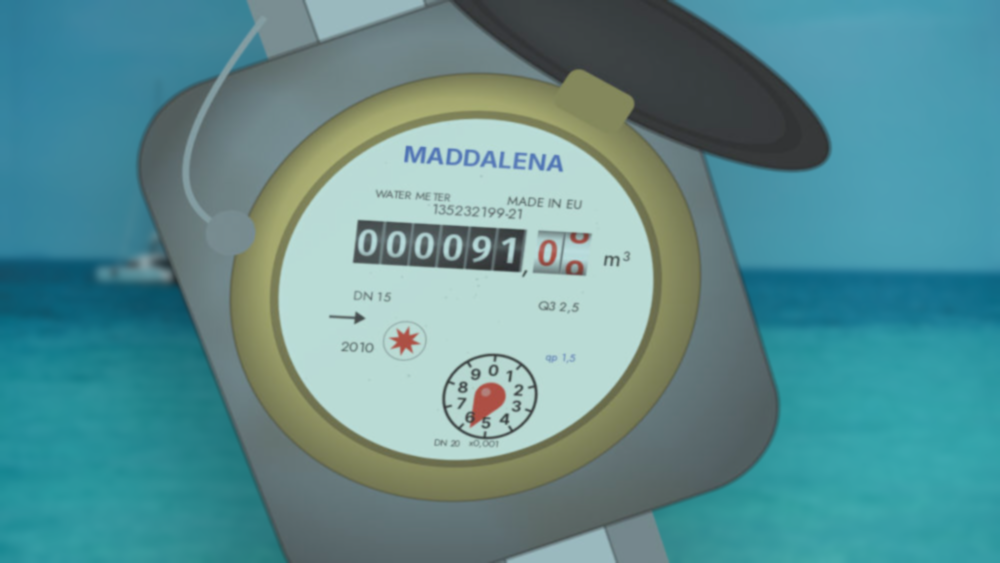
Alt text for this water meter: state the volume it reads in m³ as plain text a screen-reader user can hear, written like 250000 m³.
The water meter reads 91.085 m³
